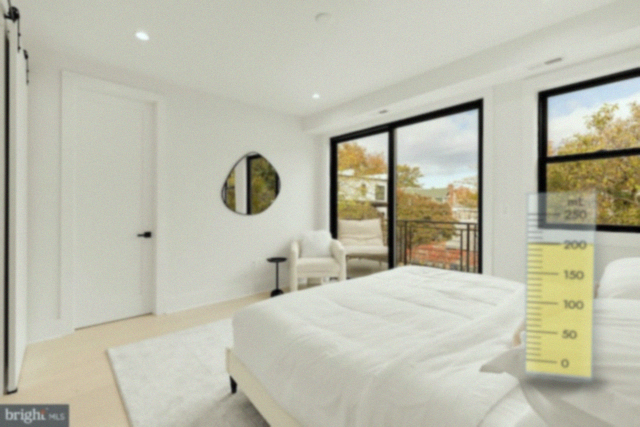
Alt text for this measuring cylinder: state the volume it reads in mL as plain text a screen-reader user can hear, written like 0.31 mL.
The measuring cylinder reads 200 mL
